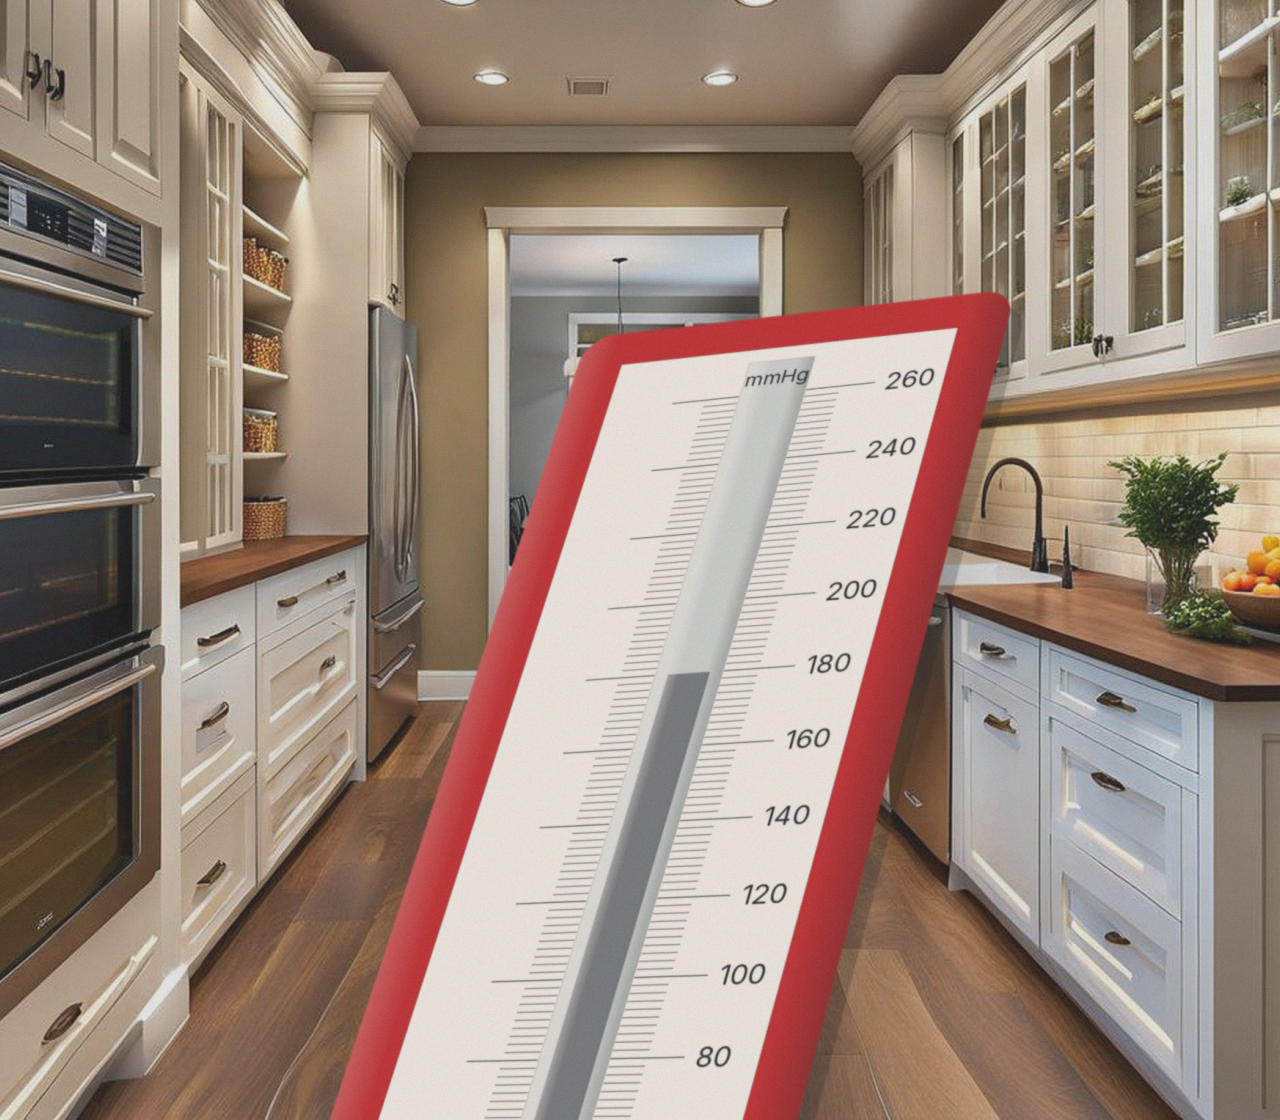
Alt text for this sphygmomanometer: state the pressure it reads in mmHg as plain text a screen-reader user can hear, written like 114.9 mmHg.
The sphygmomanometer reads 180 mmHg
